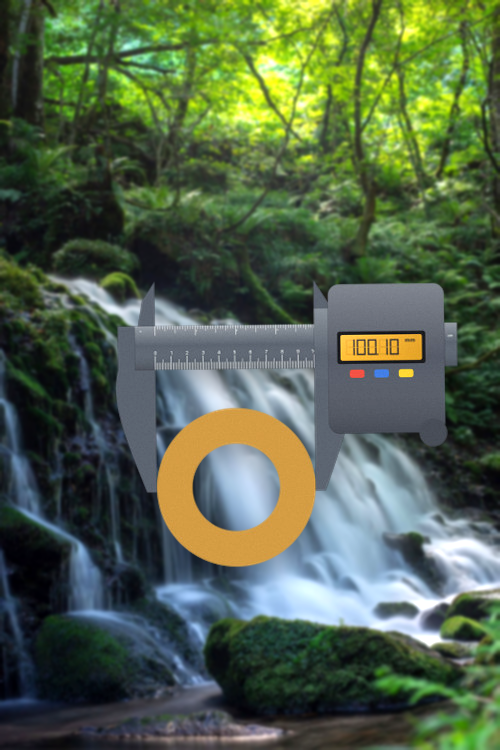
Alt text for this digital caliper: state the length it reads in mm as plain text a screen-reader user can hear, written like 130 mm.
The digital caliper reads 100.10 mm
